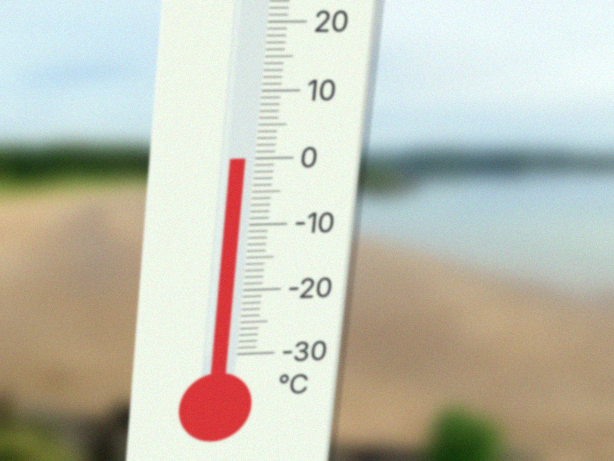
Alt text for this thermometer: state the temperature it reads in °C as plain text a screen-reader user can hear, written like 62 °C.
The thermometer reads 0 °C
